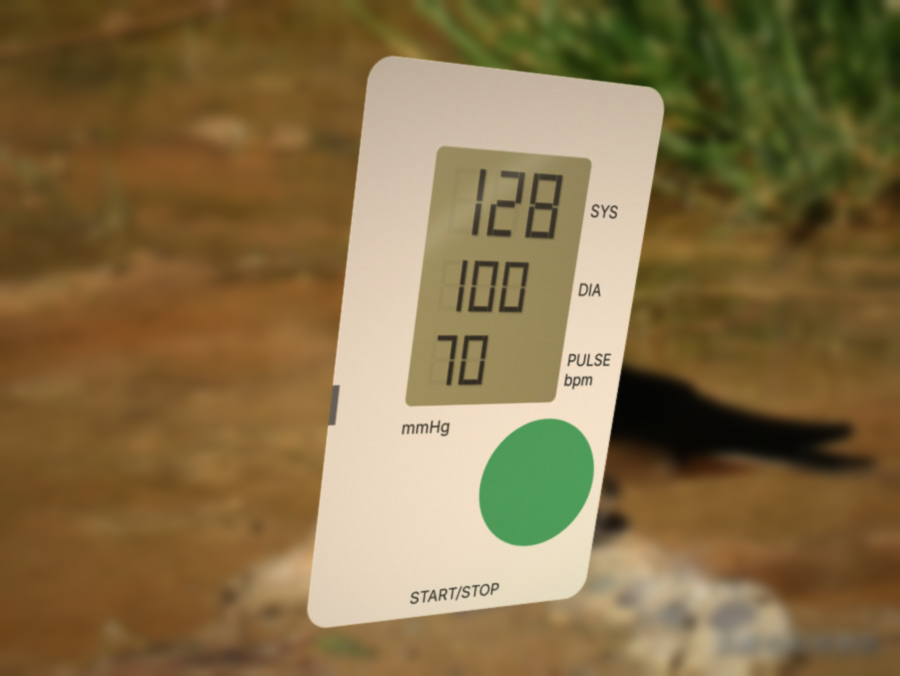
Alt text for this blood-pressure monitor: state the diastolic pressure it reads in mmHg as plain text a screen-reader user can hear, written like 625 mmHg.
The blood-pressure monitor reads 100 mmHg
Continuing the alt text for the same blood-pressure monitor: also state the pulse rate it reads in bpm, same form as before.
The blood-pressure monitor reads 70 bpm
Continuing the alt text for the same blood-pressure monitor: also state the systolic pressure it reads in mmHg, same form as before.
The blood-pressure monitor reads 128 mmHg
